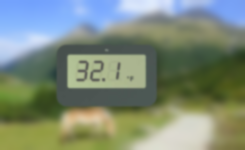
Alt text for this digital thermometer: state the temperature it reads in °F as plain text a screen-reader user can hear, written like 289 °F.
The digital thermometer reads 32.1 °F
